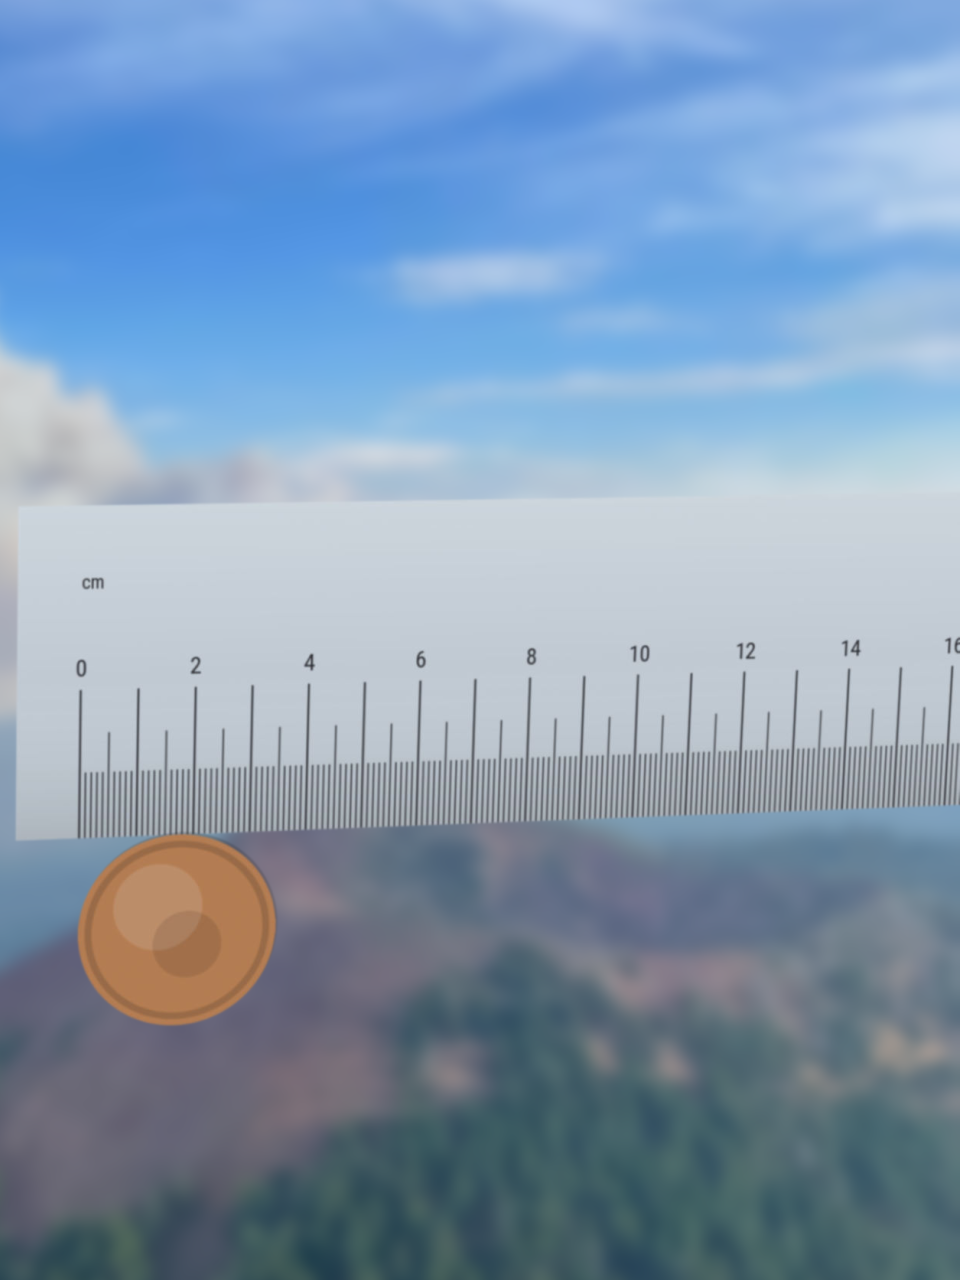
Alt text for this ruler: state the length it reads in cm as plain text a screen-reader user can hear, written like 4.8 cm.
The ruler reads 3.5 cm
